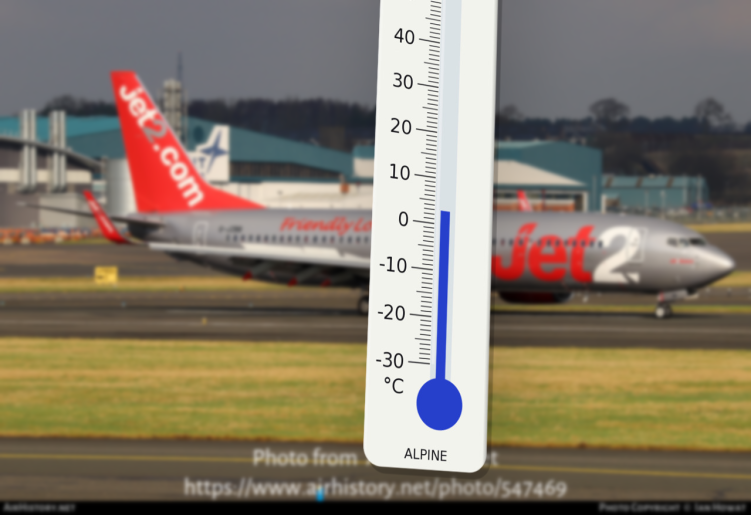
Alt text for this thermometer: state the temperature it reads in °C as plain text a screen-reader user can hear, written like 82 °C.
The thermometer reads 3 °C
